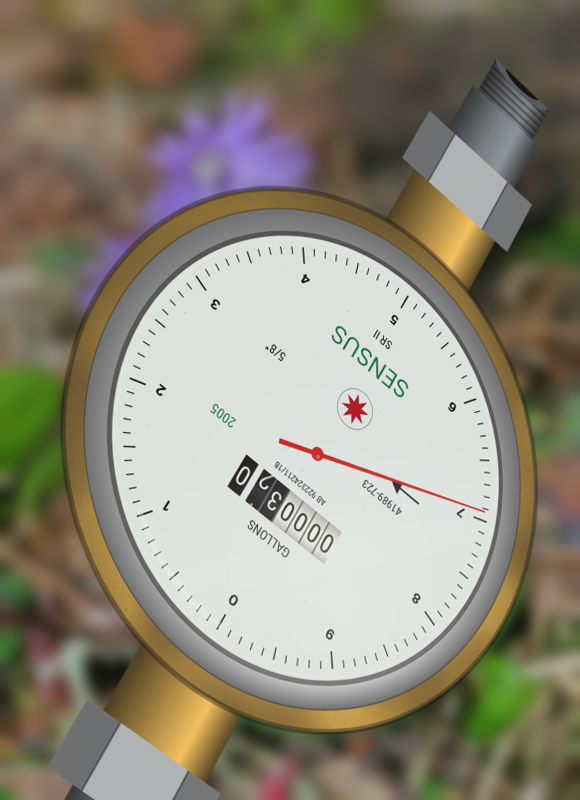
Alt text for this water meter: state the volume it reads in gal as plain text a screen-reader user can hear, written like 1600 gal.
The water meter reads 316.9 gal
